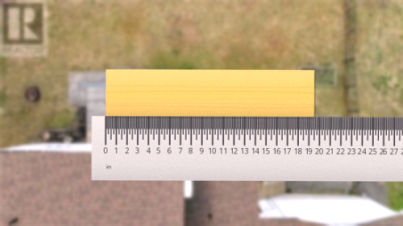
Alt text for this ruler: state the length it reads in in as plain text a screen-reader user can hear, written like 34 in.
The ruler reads 19.5 in
